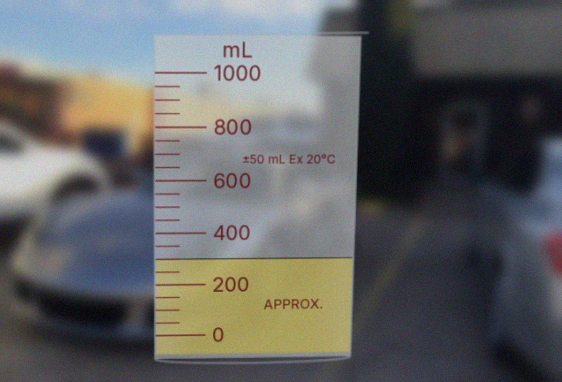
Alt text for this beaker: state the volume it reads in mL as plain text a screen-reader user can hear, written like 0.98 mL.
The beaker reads 300 mL
